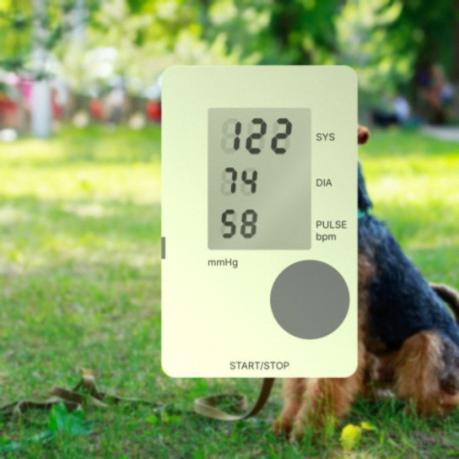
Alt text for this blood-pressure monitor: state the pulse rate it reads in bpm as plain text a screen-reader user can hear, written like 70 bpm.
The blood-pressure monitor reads 58 bpm
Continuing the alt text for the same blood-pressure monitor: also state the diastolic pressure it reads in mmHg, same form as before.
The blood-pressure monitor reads 74 mmHg
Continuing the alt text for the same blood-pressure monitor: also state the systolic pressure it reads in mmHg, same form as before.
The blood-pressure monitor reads 122 mmHg
